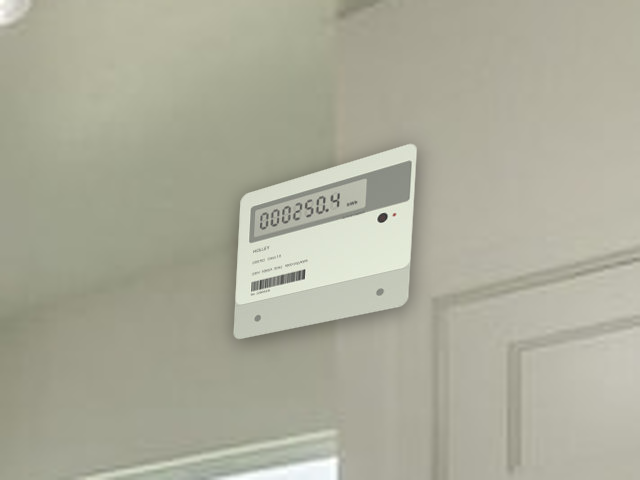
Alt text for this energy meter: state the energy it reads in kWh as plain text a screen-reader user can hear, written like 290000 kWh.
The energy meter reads 250.4 kWh
